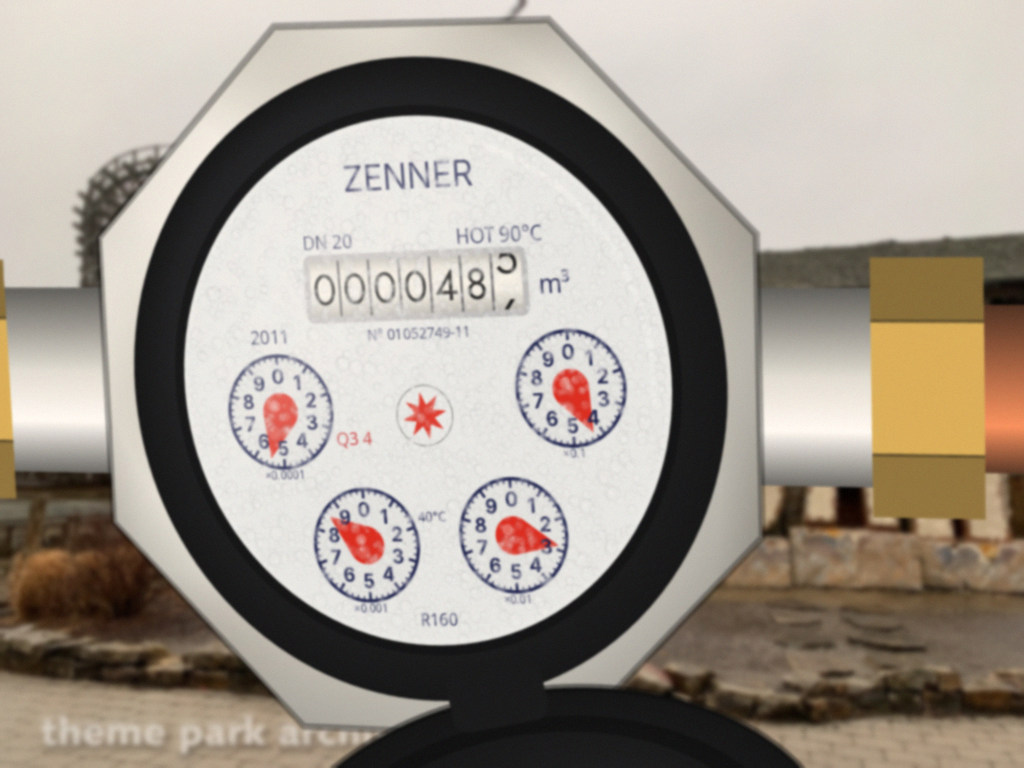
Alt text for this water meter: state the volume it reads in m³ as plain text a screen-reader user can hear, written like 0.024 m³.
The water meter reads 485.4285 m³
